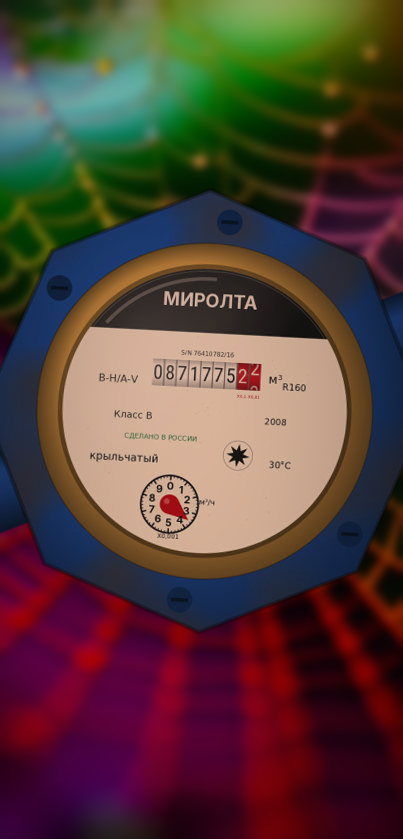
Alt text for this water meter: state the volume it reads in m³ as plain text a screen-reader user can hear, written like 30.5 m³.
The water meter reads 871775.223 m³
